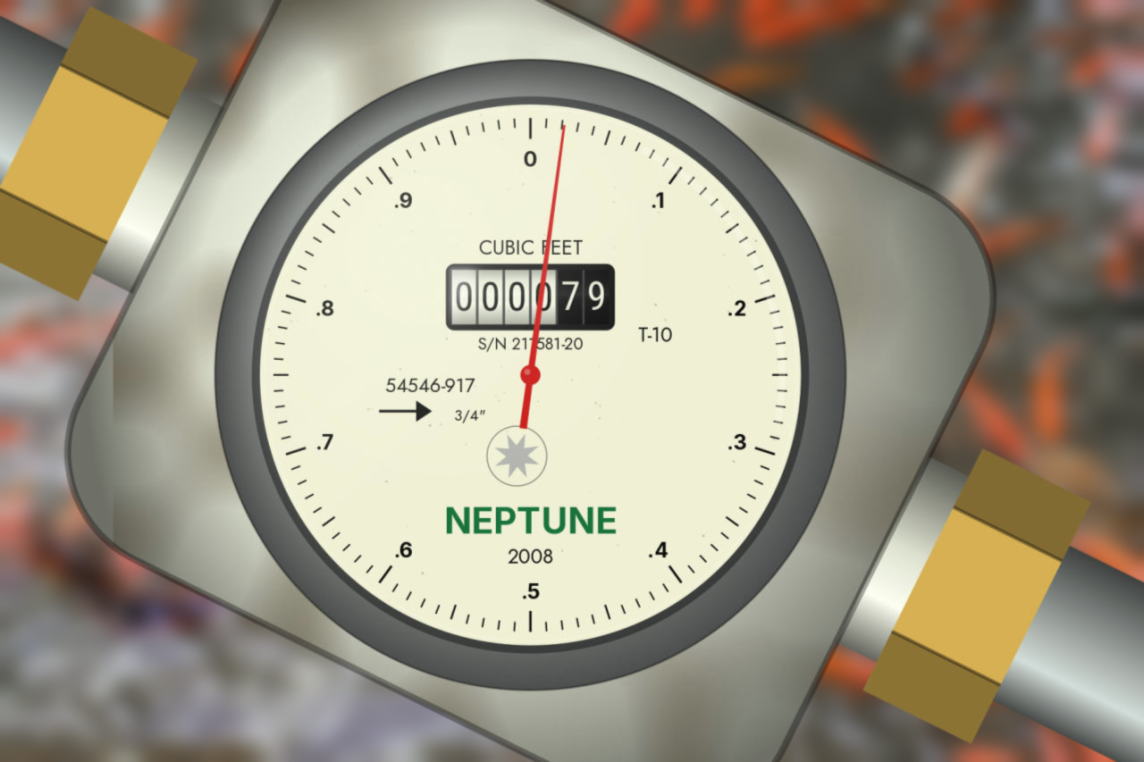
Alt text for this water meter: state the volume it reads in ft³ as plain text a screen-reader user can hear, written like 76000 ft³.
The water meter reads 79.02 ft³
